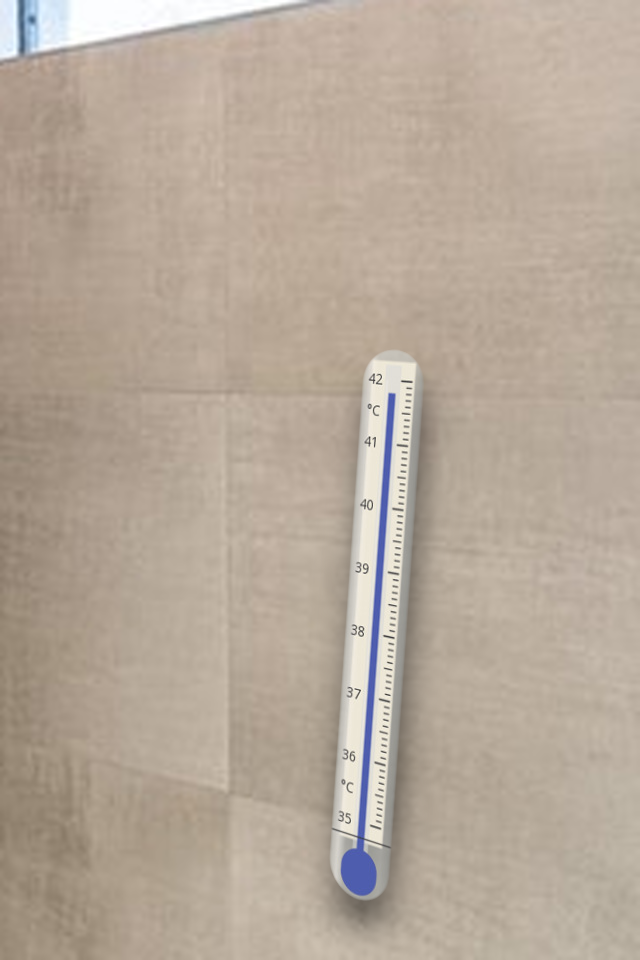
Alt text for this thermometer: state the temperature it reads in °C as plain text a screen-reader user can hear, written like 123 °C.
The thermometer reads 41.8 °C
